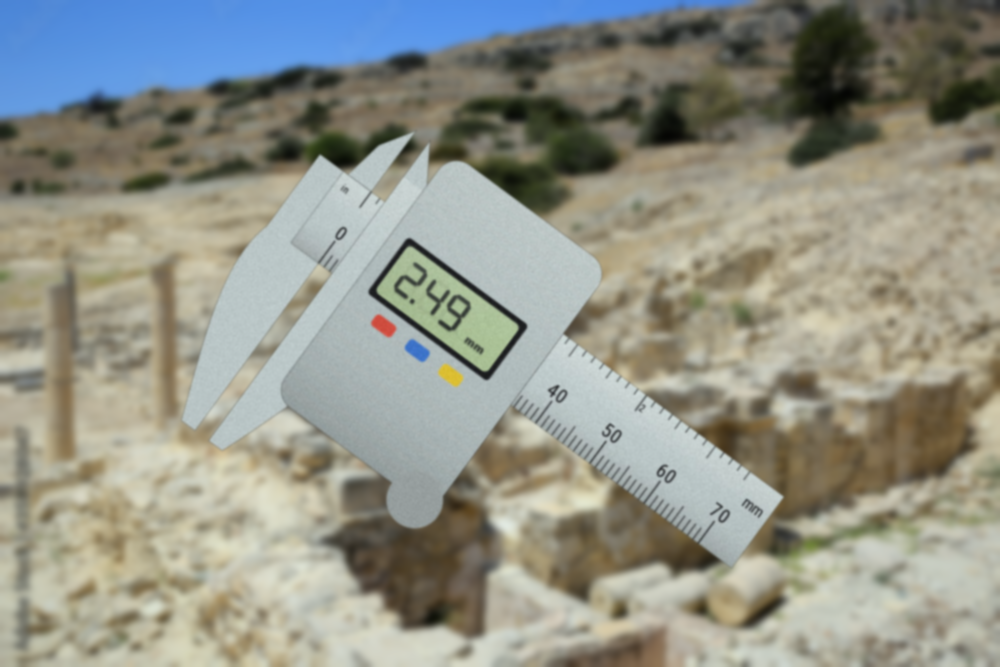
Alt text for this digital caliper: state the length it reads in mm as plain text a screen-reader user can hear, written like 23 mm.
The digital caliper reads 2.49 mm
